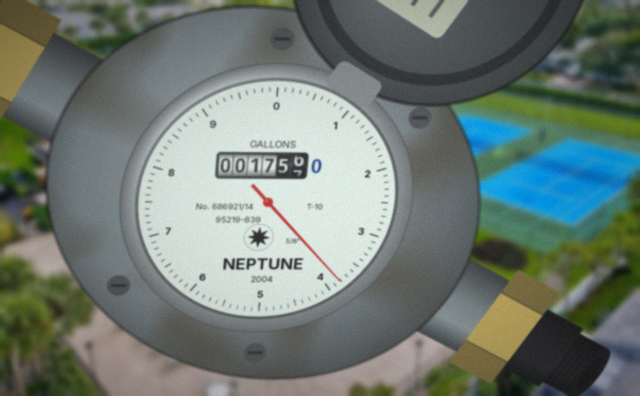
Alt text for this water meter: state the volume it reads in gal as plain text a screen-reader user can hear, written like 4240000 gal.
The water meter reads 17563.8 gal
